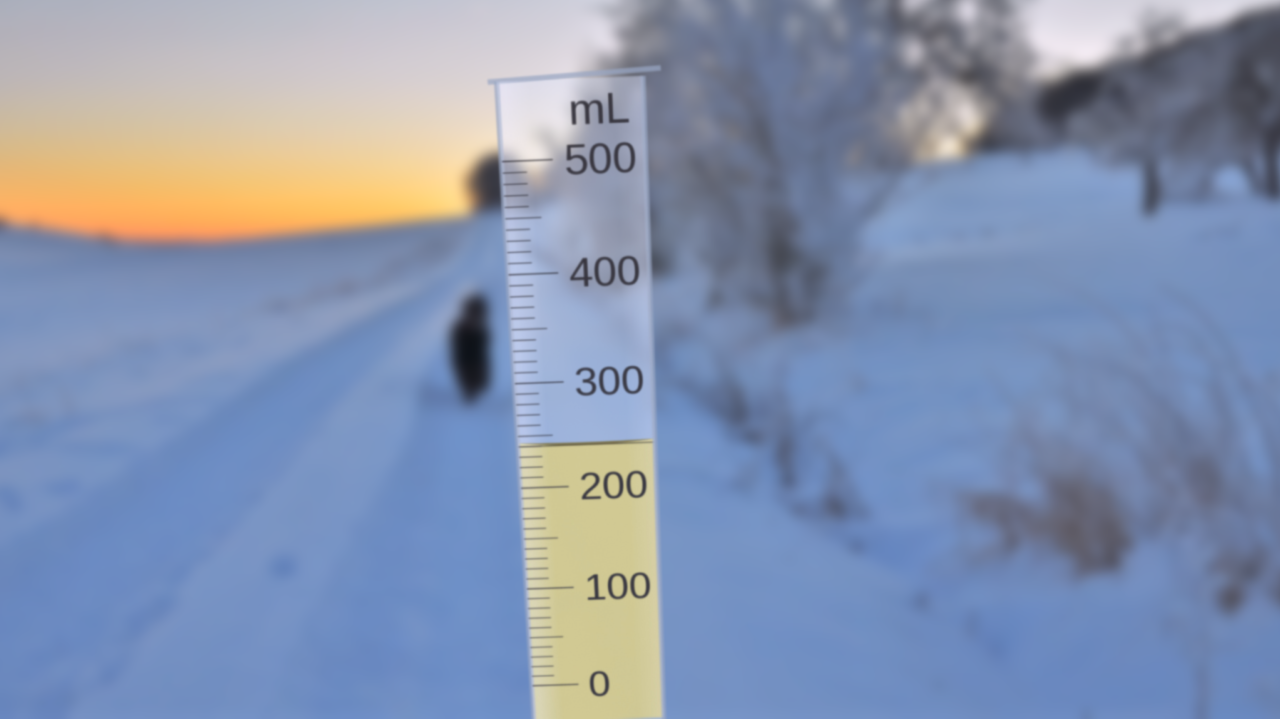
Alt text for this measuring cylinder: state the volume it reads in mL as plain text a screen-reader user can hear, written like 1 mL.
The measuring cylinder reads 240 mL
